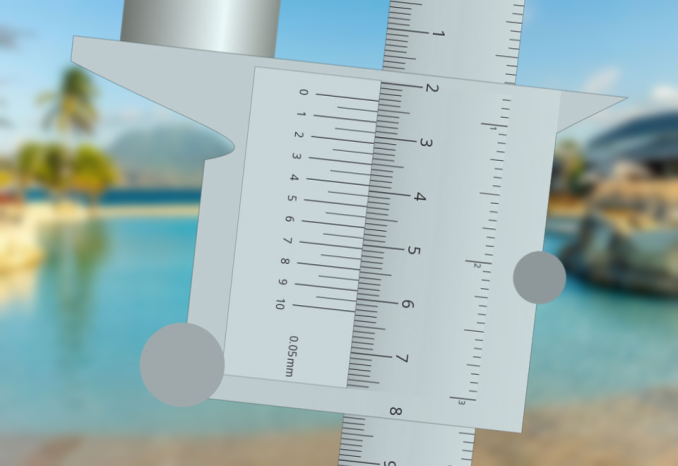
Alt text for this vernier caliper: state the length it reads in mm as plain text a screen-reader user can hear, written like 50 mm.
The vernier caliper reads 23.4 mm
